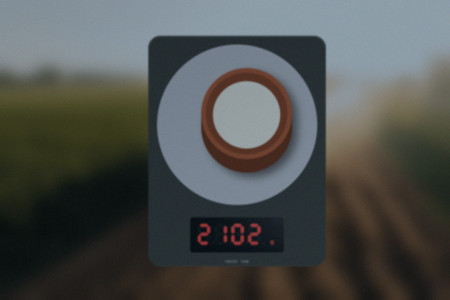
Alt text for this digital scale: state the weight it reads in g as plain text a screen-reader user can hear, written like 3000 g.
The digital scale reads 2102 g
